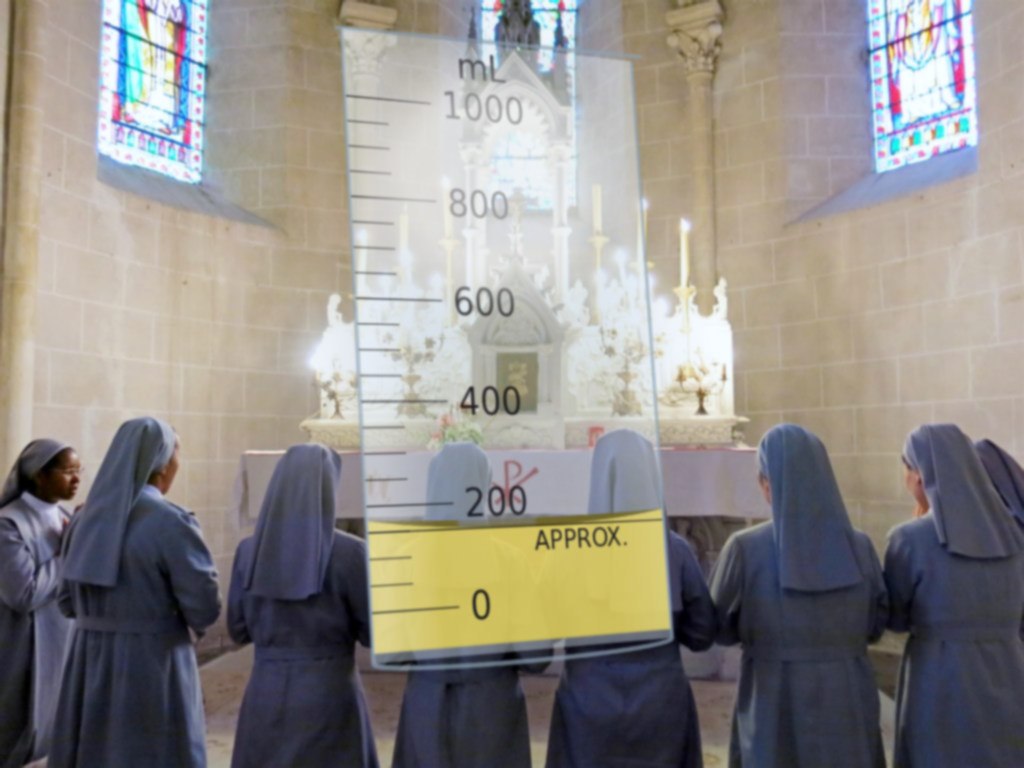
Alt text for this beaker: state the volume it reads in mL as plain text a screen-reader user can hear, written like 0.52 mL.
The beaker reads 150 mL
